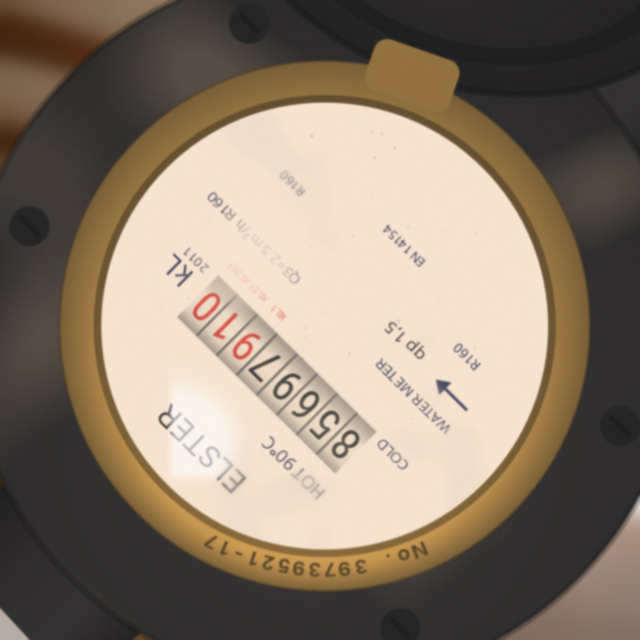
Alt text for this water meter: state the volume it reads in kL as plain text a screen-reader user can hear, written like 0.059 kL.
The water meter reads 85697.910 kL
